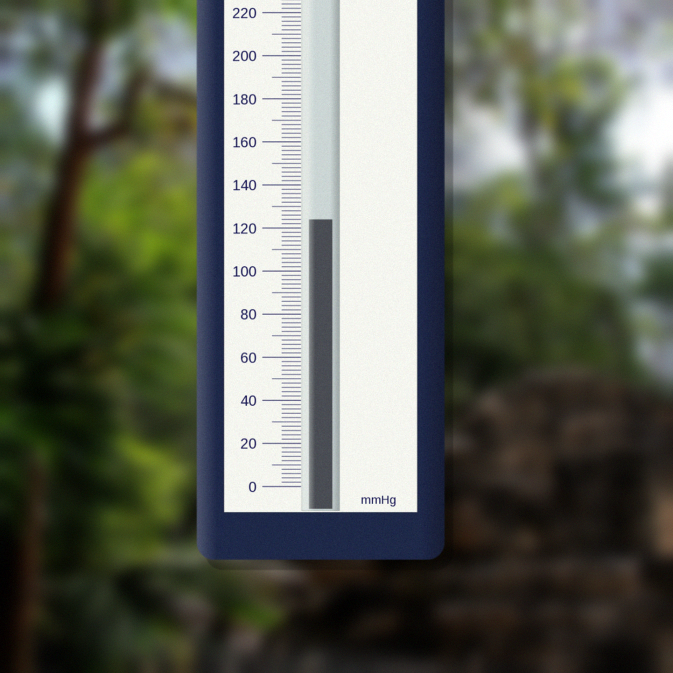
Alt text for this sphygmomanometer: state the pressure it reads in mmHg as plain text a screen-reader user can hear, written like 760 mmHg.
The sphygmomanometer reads 124 mmHg
